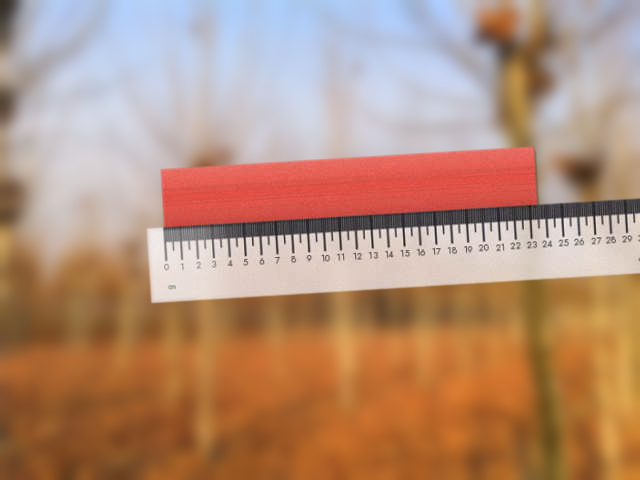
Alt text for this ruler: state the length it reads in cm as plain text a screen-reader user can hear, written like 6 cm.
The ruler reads 23.5 cm
